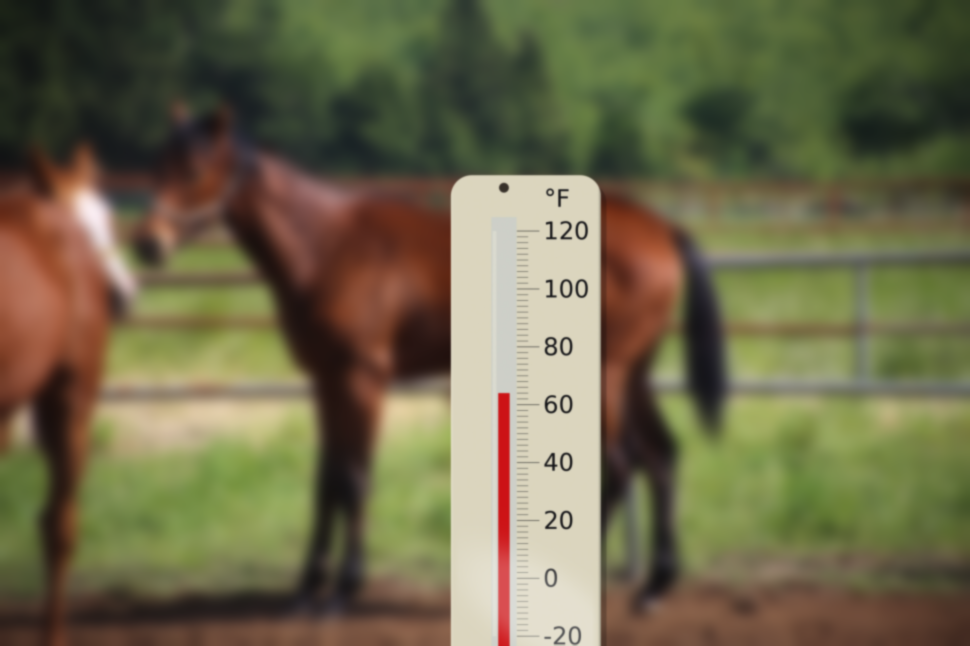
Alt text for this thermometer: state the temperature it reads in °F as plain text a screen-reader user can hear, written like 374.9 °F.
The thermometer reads 64 °F
